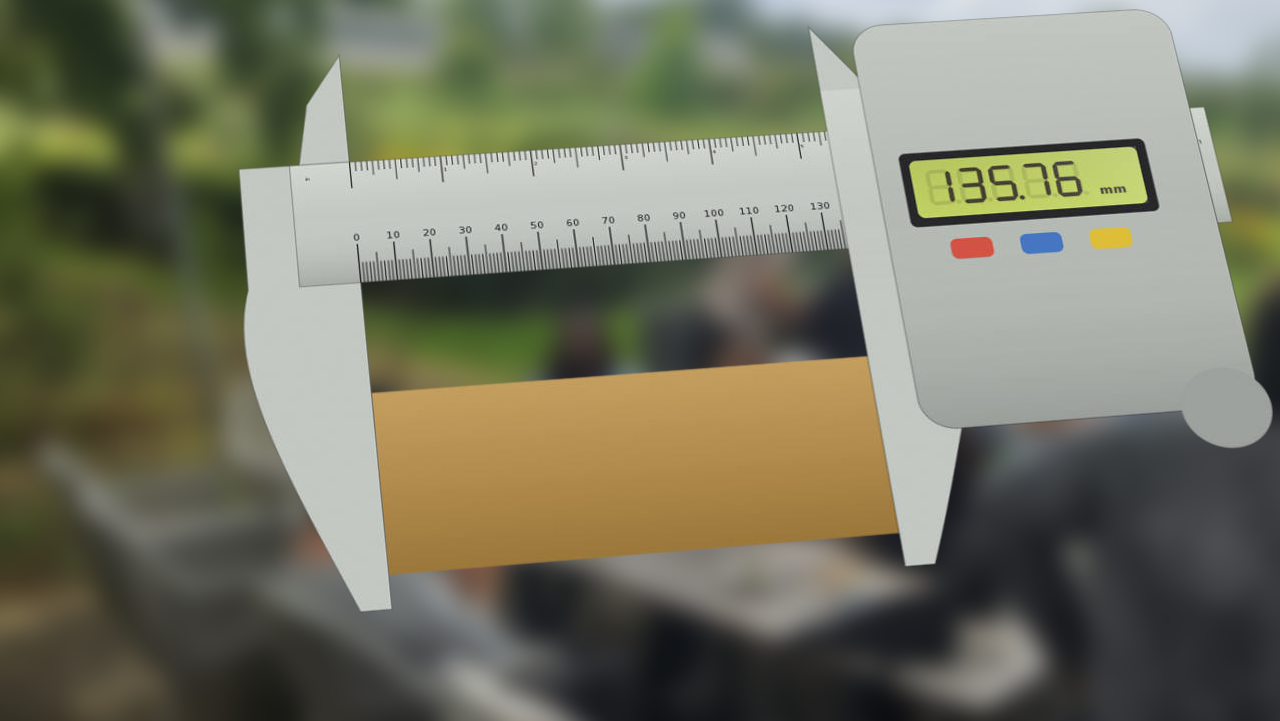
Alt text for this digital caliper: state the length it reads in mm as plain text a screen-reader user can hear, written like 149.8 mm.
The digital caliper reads 135.76 mm
